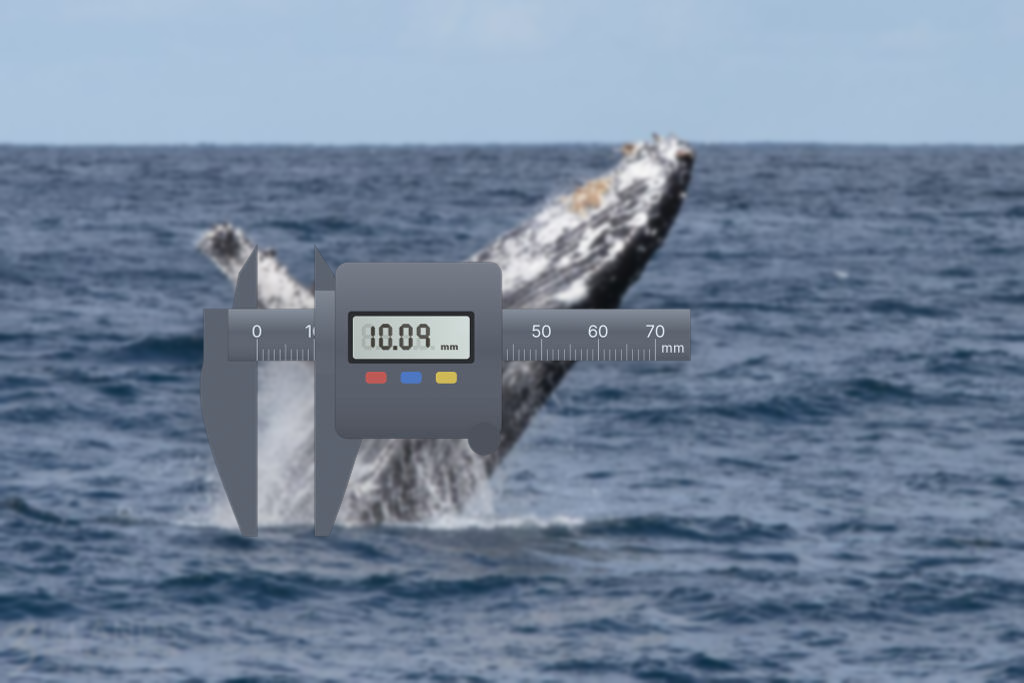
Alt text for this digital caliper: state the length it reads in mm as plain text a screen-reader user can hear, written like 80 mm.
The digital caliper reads 10.09 mm
